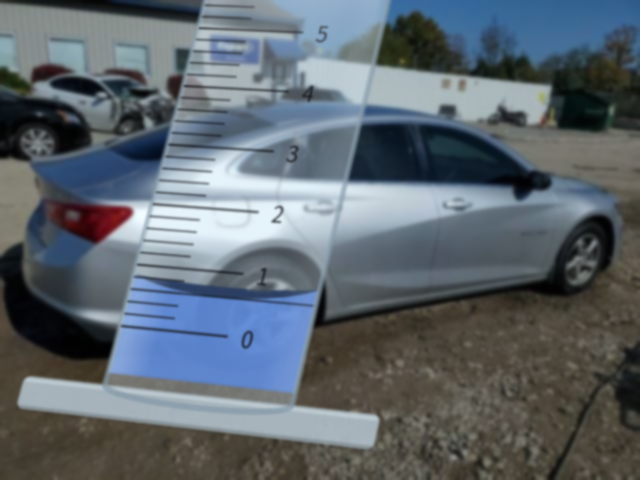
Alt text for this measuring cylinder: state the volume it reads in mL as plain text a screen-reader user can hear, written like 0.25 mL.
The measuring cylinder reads 0.6 mL
